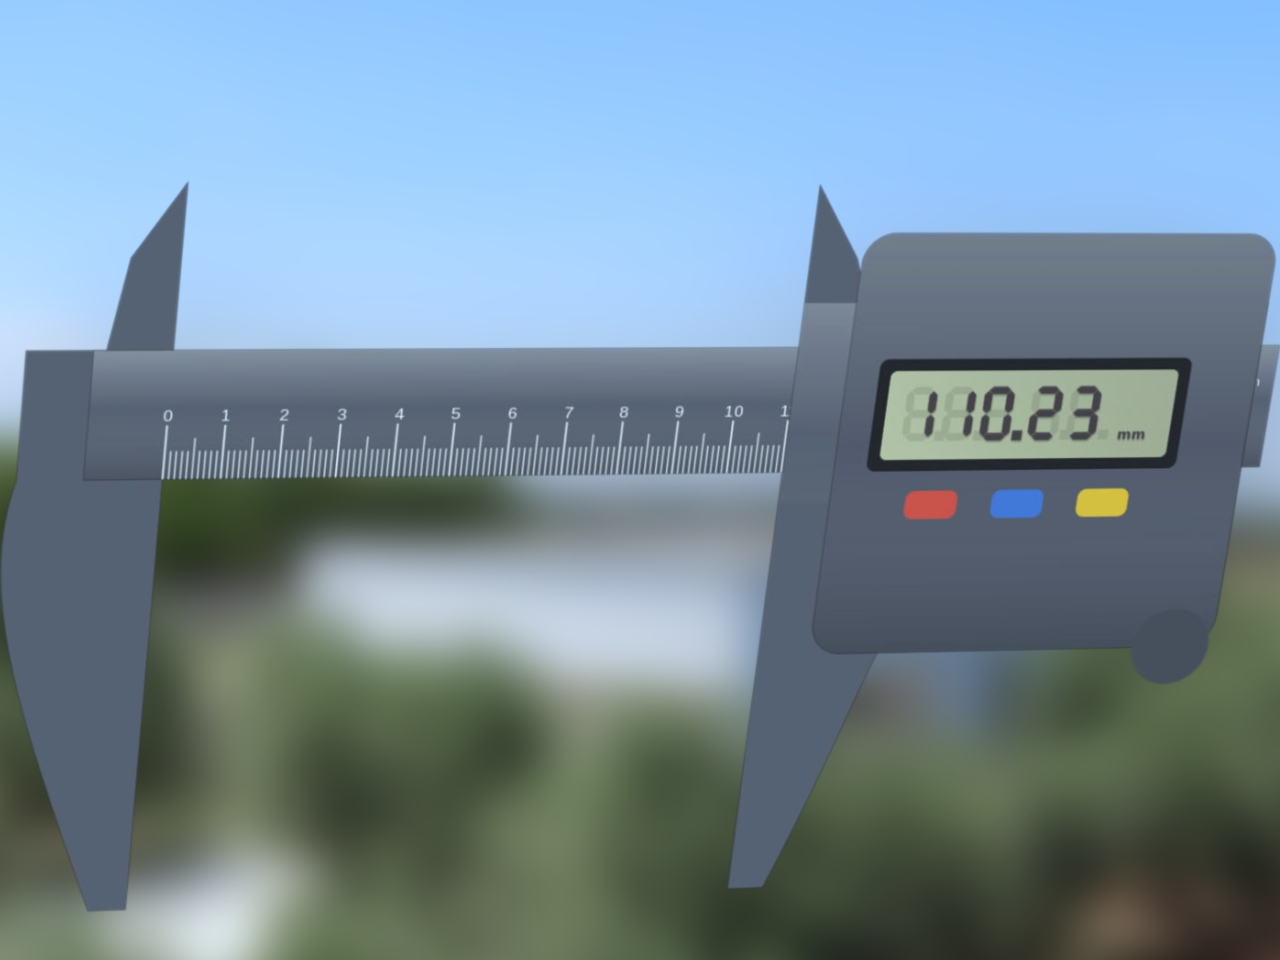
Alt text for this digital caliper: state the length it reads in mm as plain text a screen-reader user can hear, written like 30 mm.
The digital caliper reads 110.23 mm
